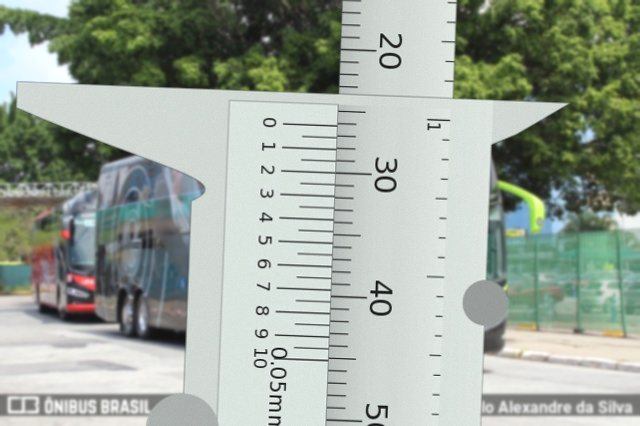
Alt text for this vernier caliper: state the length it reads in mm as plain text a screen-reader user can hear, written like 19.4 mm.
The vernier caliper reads 26.2 mm
